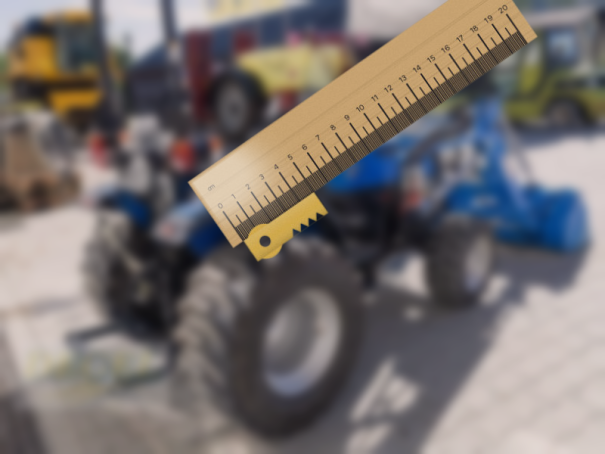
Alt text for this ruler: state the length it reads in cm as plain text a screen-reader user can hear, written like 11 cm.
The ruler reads 5 cm
